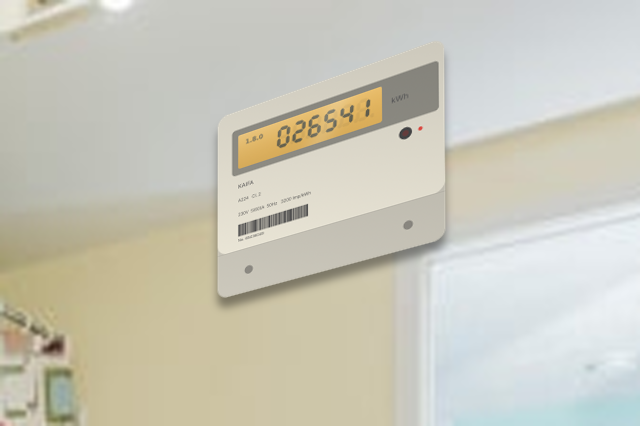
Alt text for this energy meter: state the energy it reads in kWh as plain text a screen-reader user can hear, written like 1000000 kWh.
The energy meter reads 26541 kWh
